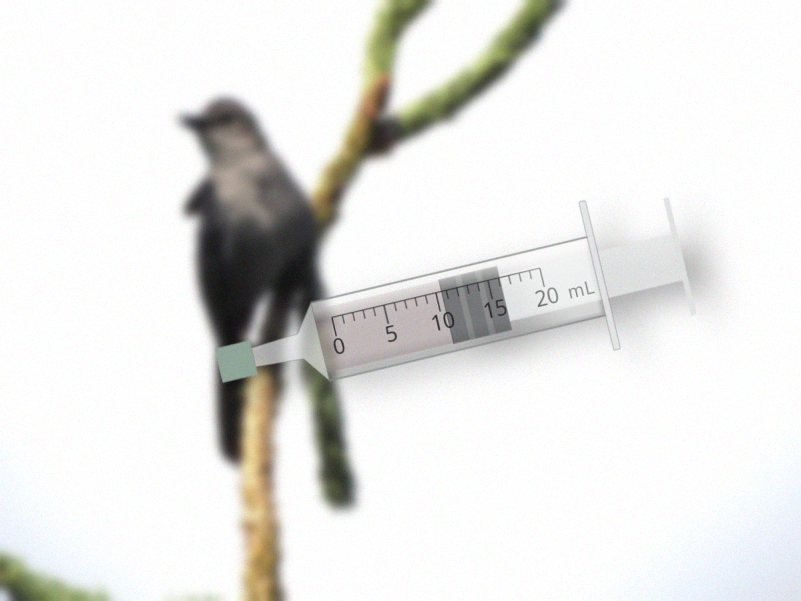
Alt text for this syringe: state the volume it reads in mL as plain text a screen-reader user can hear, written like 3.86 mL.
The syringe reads 10.5 mL
